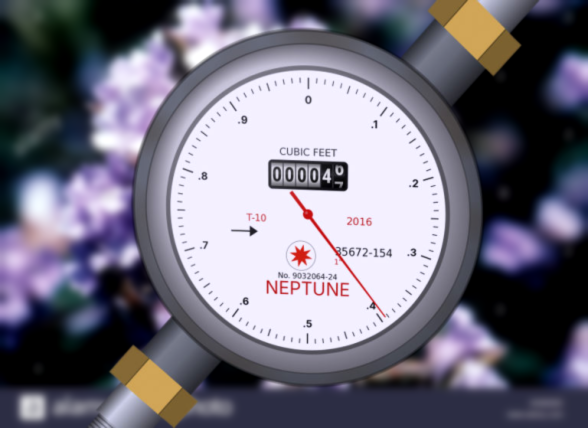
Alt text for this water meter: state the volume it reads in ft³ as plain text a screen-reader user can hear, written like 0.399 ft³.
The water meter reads 46.39 ft³
